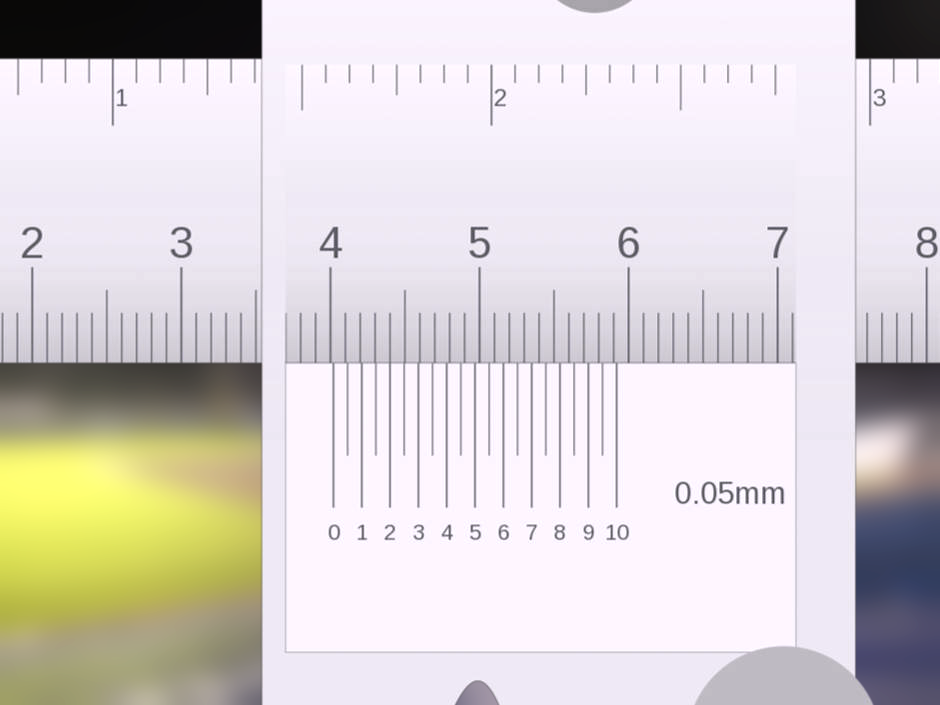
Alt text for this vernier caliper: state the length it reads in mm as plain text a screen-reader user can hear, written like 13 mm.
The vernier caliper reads 40.2 mm
